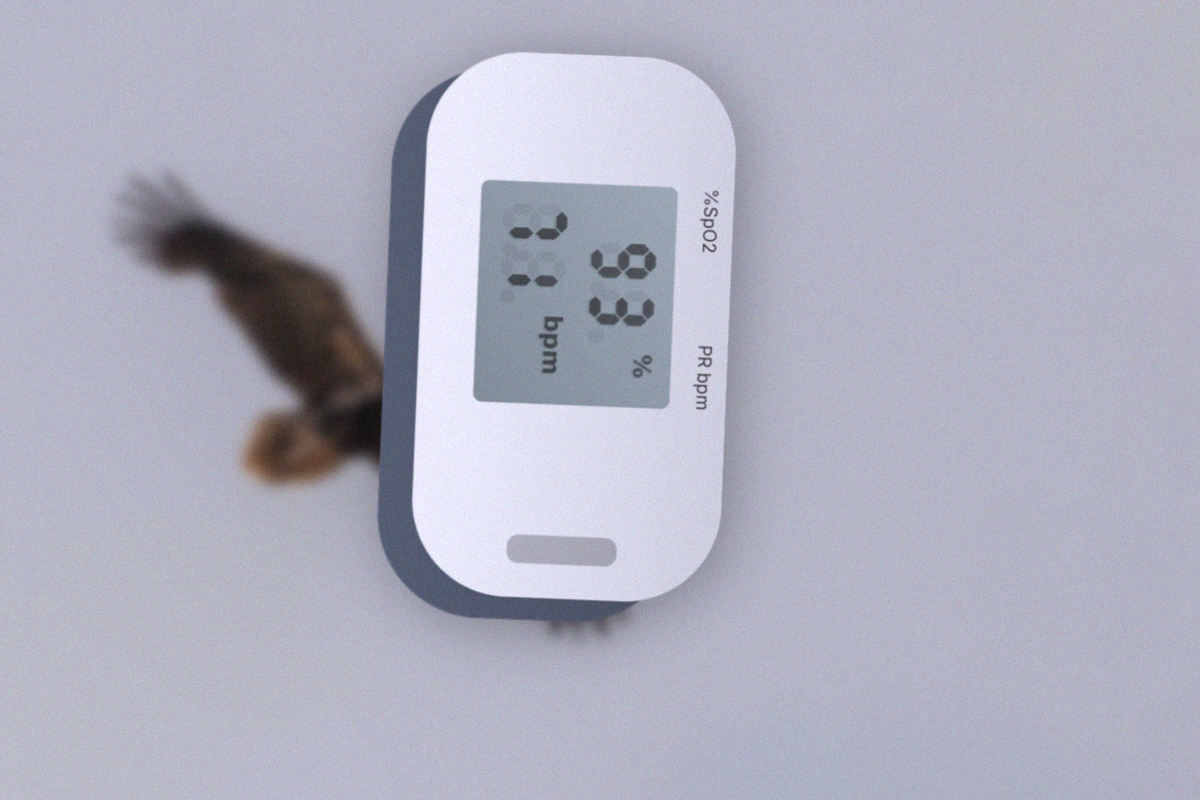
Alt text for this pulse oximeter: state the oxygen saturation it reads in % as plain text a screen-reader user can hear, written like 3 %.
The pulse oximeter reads 93 %
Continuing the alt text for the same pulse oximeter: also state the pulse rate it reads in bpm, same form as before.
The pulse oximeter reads 71 bpm
